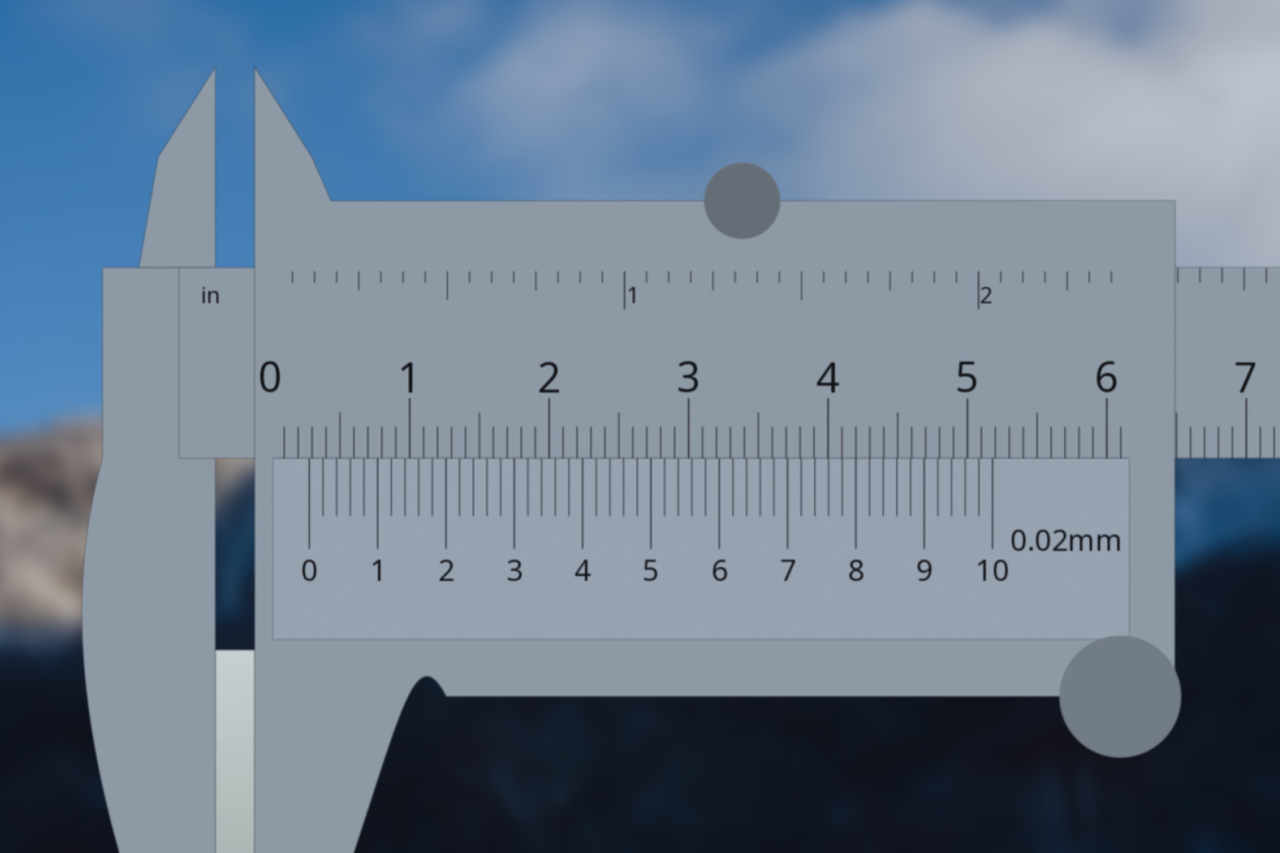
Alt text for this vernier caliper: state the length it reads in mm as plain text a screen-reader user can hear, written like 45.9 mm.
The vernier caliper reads 2.8 mm
